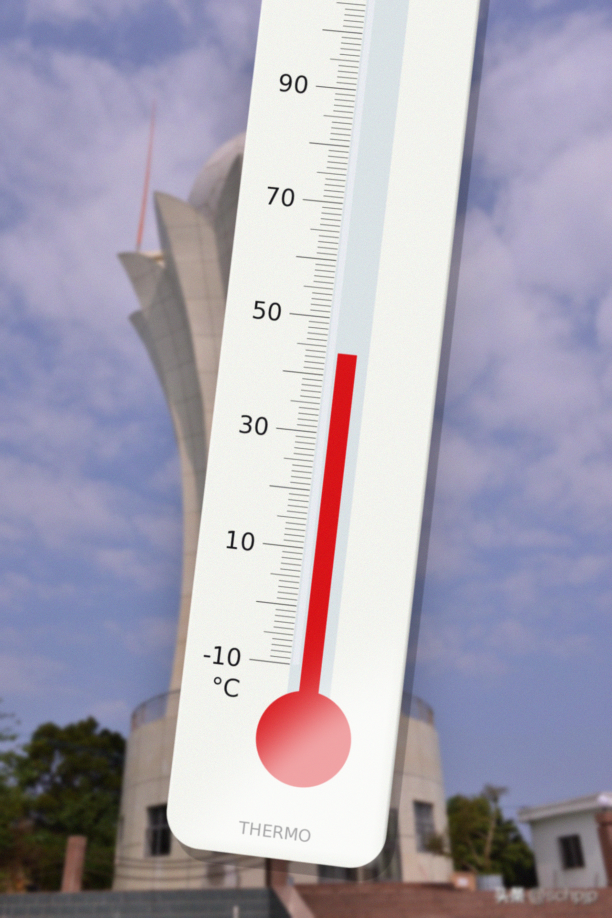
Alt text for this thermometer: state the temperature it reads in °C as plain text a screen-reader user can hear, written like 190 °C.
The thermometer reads 44 °C
